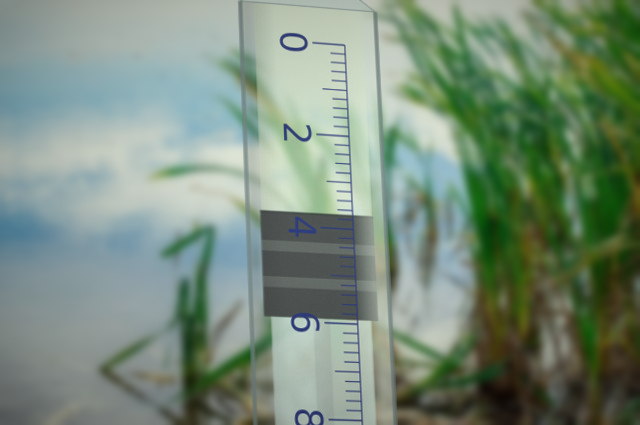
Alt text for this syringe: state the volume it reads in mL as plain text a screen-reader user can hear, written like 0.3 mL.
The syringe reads 3.7 mL
